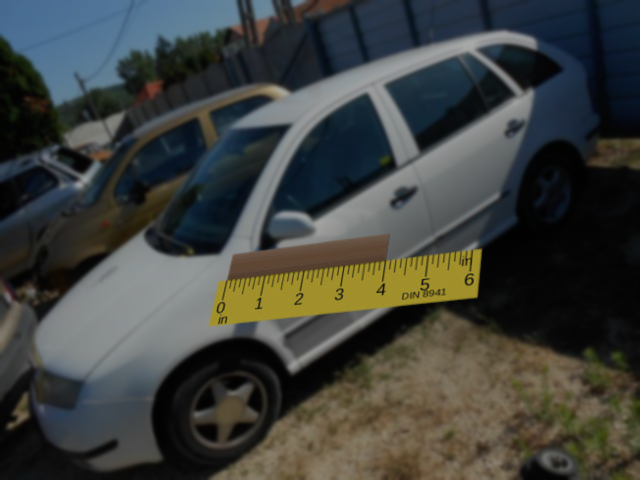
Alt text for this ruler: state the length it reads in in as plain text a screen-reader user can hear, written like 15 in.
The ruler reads 4 in
